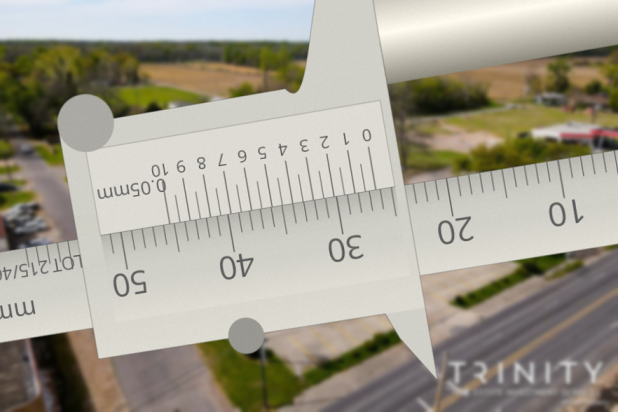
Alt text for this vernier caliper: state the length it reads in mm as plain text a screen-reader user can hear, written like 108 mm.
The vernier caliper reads 26.4 mm
